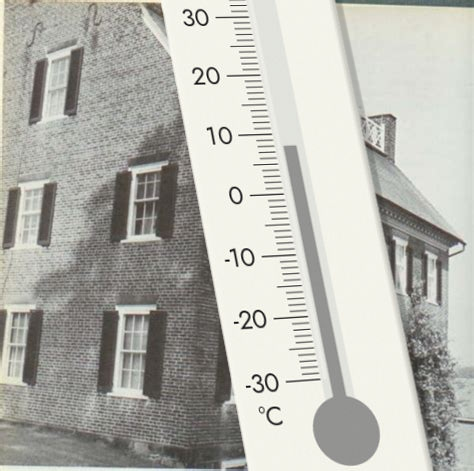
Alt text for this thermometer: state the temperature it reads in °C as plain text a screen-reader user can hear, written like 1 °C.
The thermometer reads 8 °C
